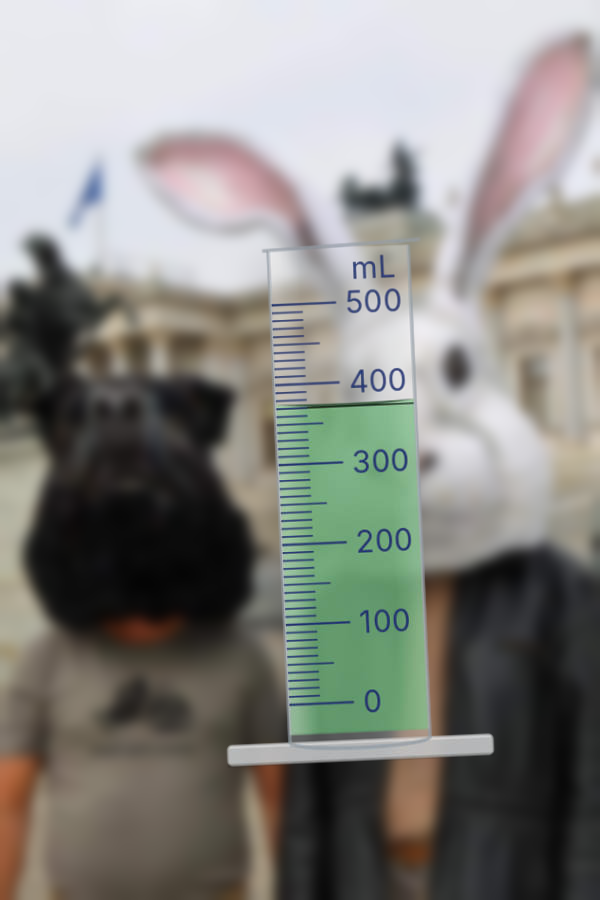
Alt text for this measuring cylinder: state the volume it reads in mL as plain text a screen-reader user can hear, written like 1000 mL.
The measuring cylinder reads 370 mL
